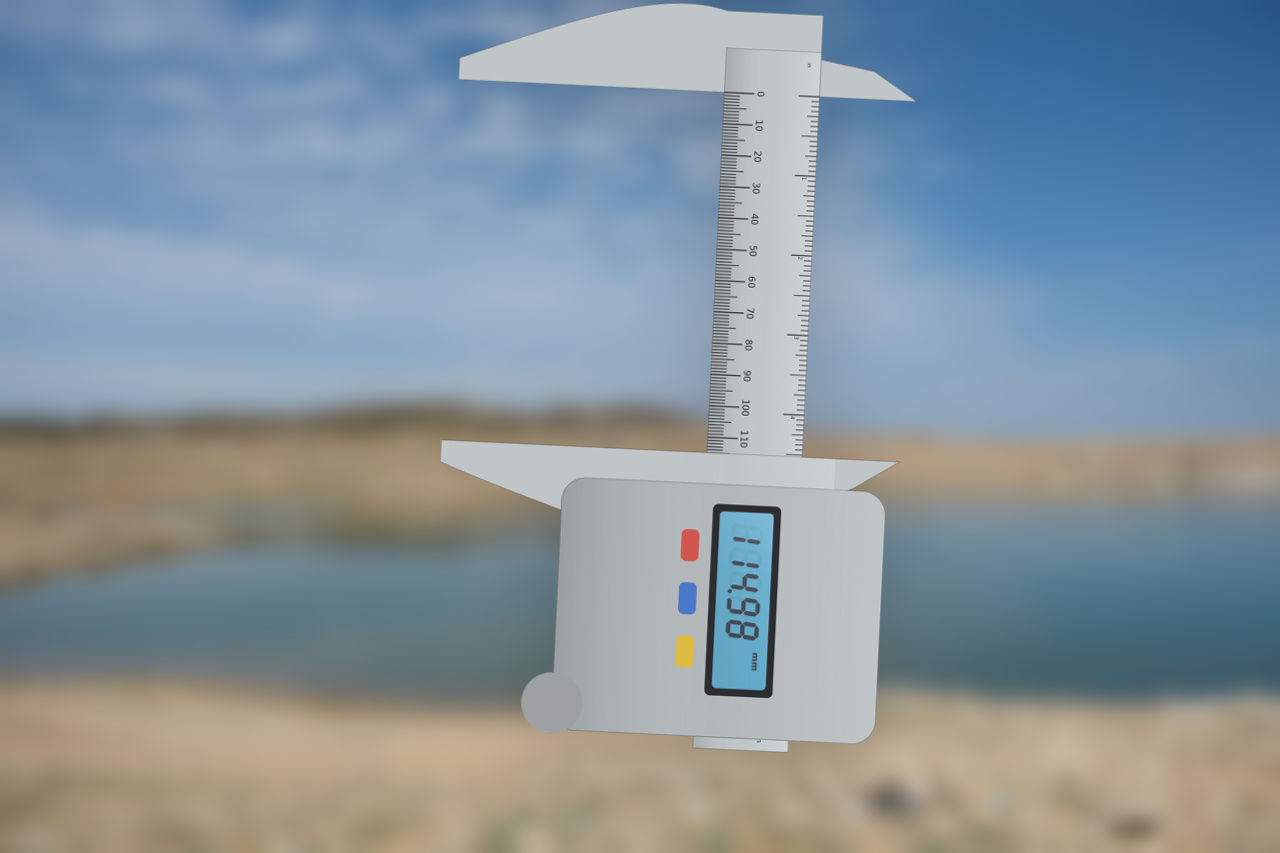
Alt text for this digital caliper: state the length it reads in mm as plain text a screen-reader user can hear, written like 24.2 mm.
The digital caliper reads 114.98 mm
